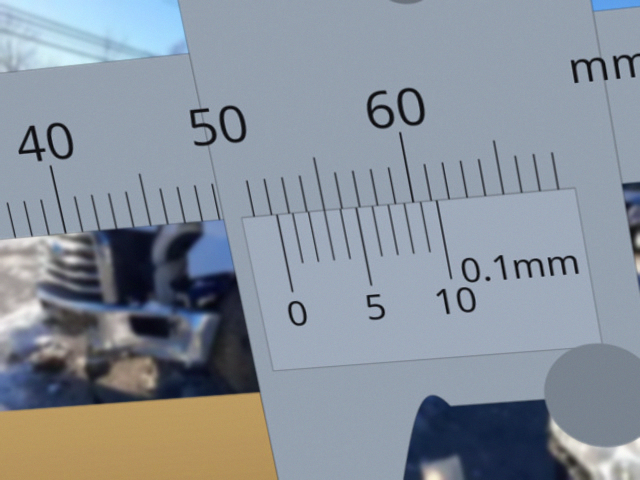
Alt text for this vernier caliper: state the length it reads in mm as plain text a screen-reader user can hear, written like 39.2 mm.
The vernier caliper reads 52.3 mm
